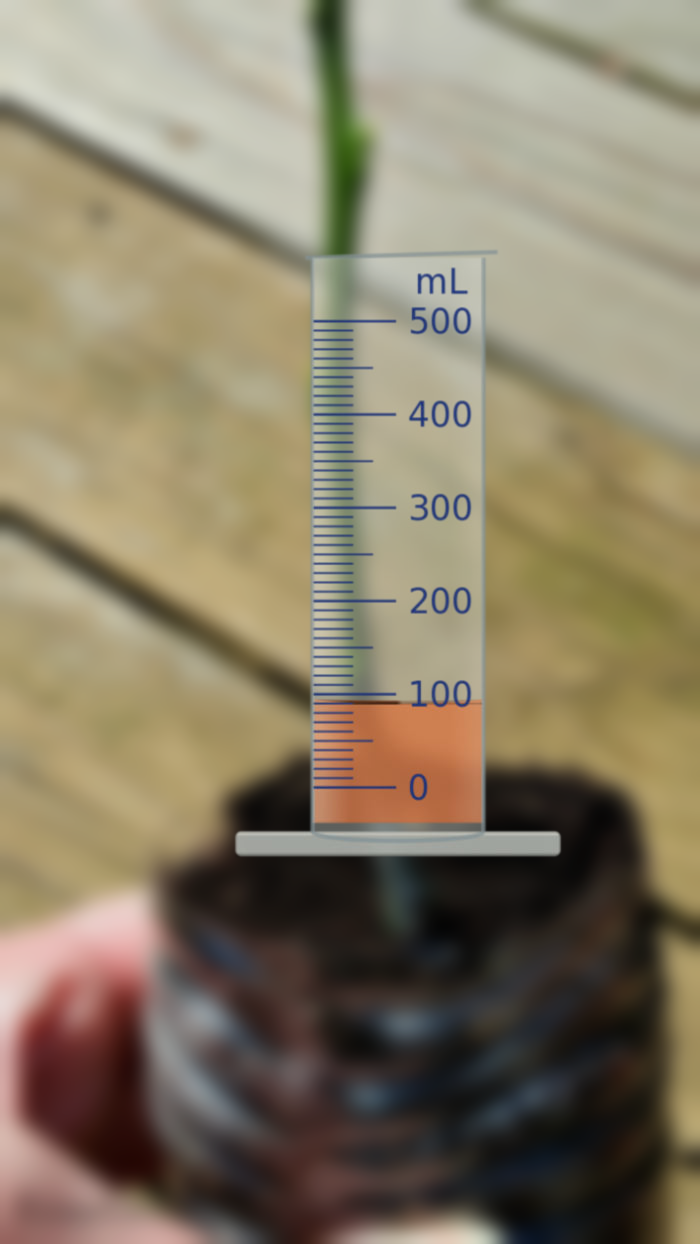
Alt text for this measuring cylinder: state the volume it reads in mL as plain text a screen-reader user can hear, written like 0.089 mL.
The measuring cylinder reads 90 mL
